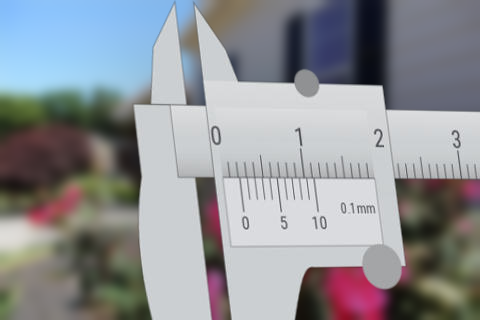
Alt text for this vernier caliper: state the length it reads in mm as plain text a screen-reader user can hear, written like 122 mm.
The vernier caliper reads 2.2 mm
